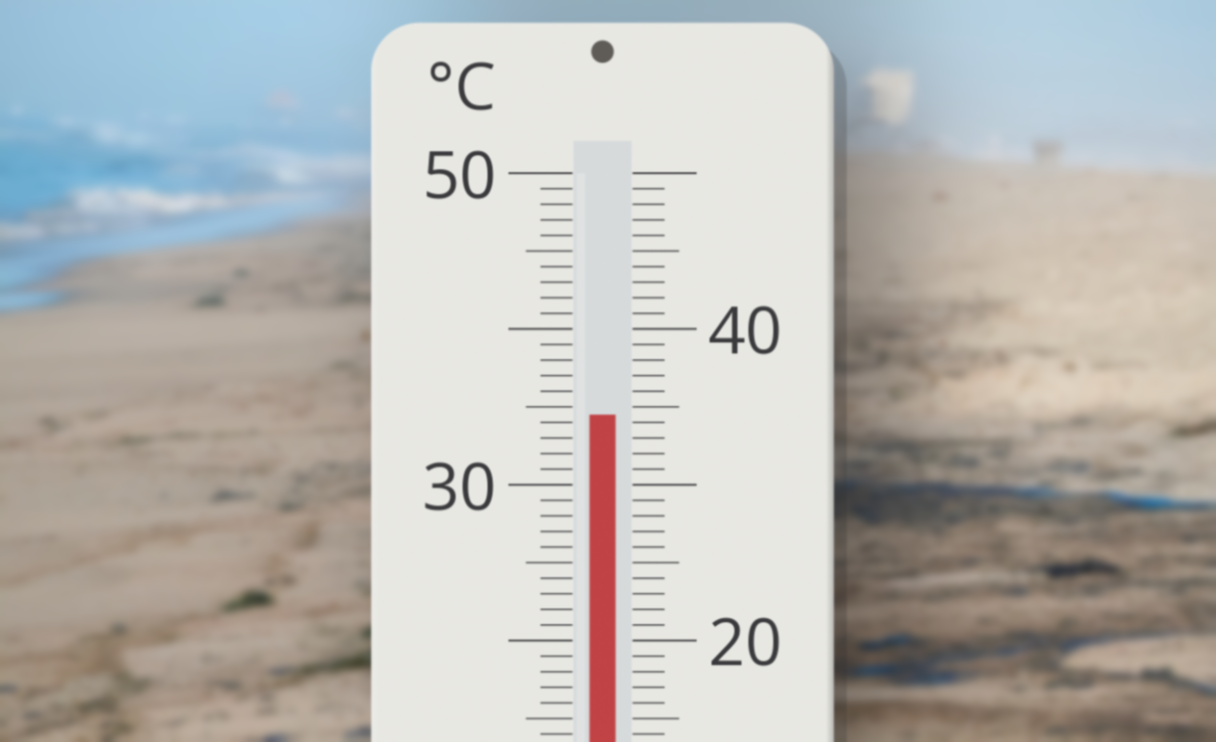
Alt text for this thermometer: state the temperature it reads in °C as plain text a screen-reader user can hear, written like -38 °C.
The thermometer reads 34.5 °C
